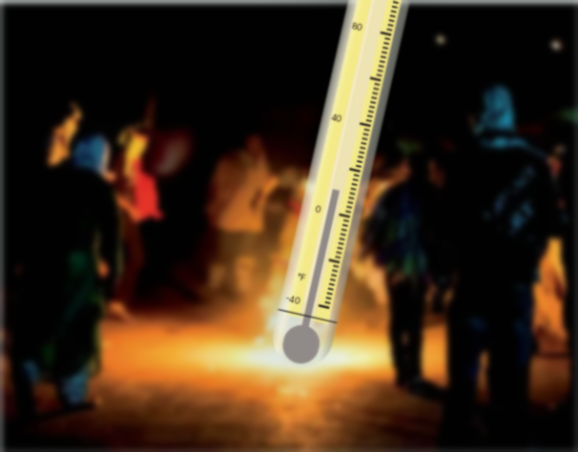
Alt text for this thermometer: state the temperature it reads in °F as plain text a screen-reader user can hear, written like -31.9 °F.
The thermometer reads 10 °F
